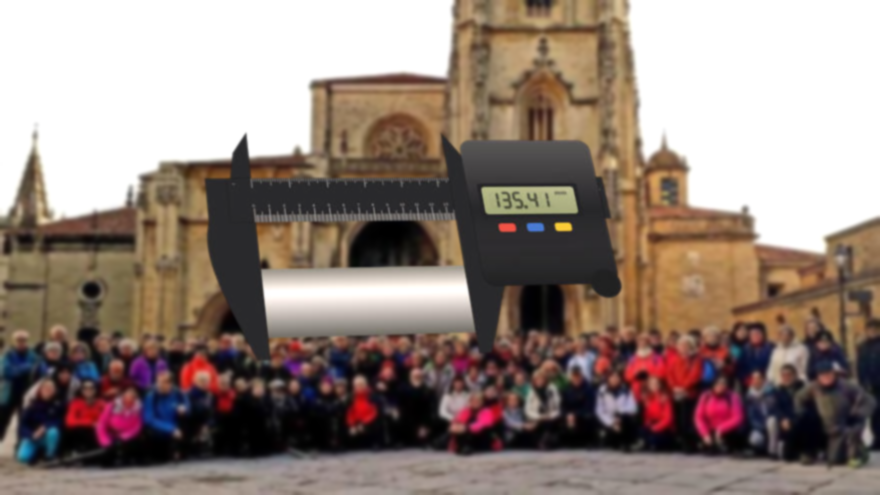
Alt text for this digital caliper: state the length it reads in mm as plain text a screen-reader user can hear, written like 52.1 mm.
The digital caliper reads 135.41 mm
